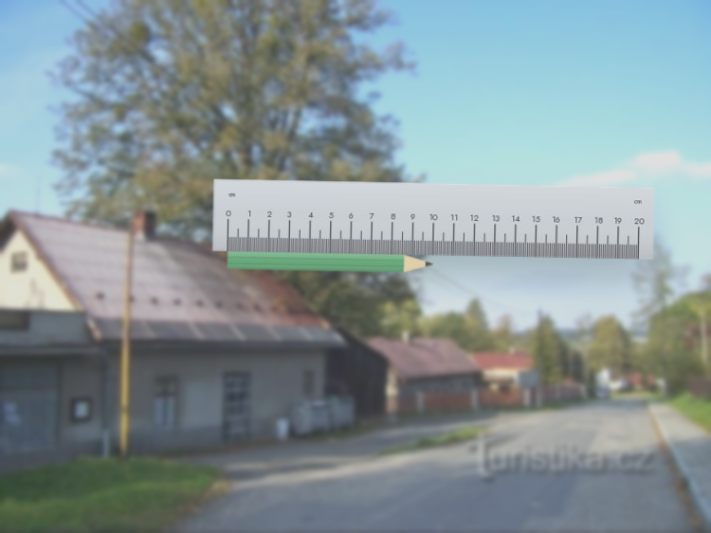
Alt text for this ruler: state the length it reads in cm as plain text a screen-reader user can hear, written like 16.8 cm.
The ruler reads 10 cm
